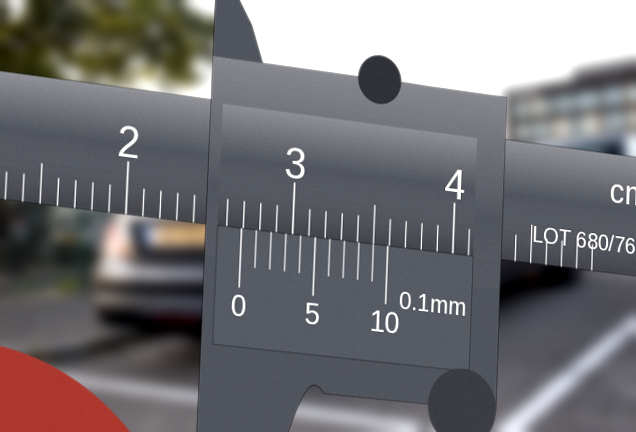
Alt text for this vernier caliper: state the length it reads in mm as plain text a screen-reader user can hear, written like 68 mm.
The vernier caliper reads 26.9 mm
